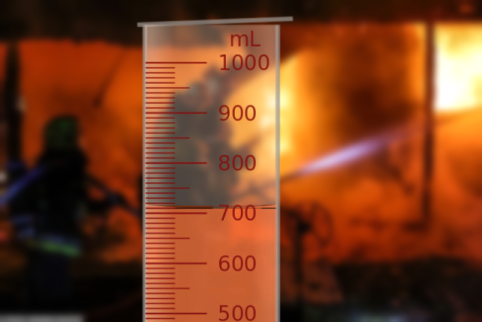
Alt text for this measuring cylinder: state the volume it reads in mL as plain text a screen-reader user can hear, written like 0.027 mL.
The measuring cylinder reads 710 mL
